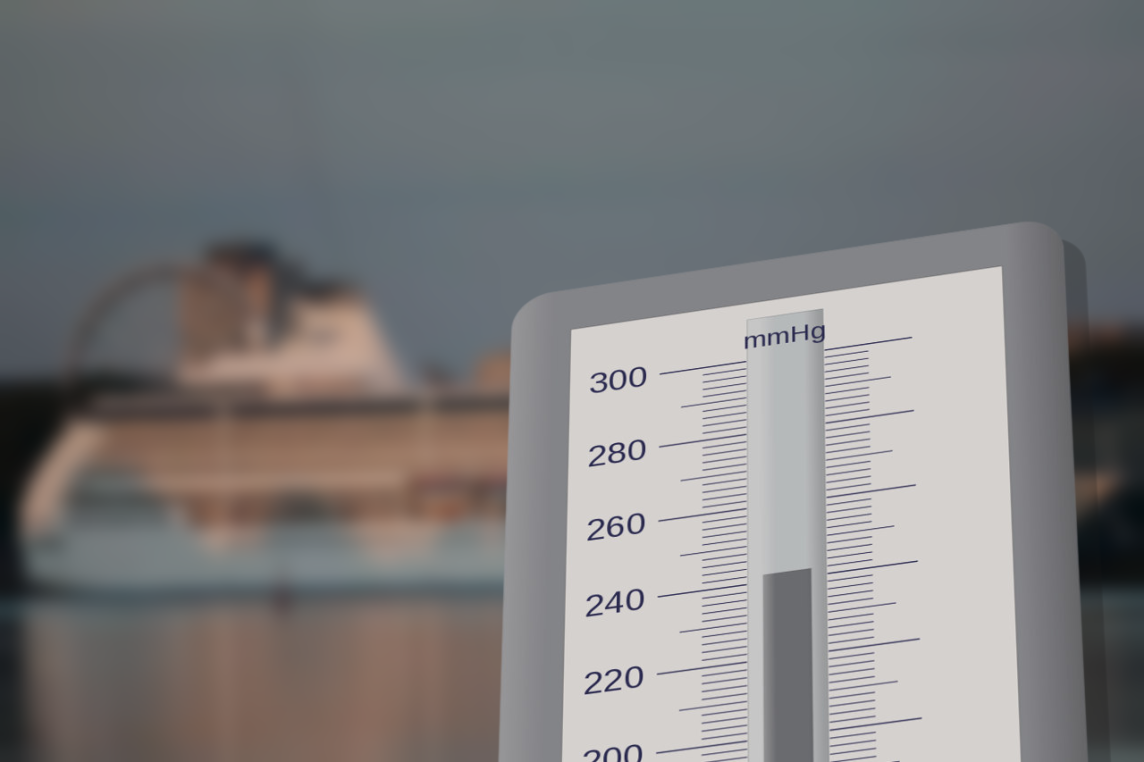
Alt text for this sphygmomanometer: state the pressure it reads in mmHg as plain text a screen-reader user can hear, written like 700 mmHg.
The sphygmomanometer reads 242 mmHg
